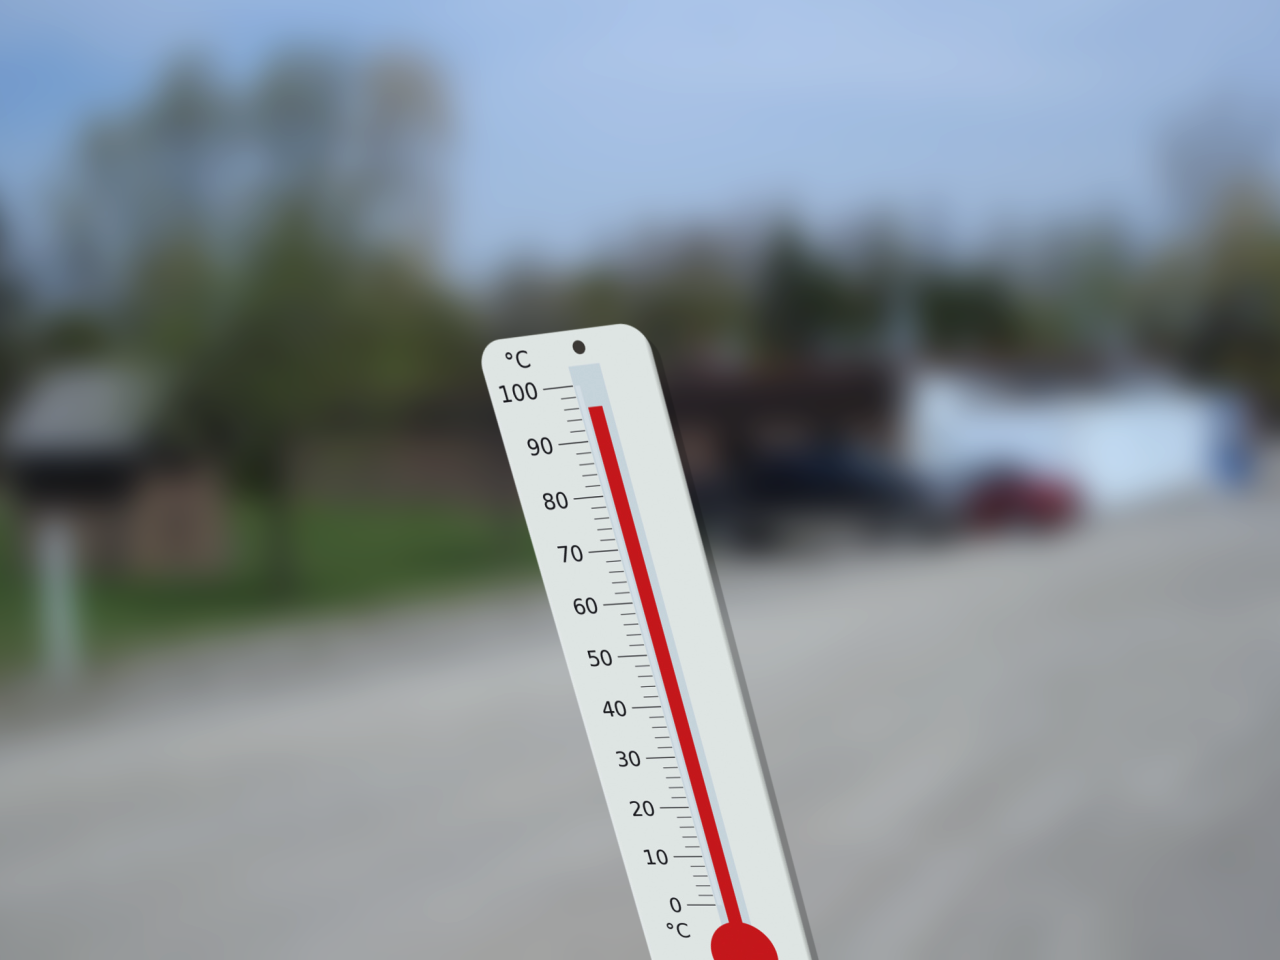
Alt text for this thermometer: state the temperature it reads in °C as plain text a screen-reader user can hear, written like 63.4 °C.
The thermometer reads 96 °C
